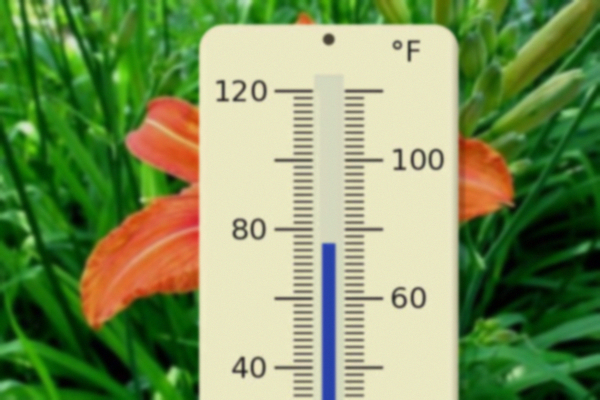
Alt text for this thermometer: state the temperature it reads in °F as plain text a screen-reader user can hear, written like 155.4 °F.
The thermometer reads 76 °F
